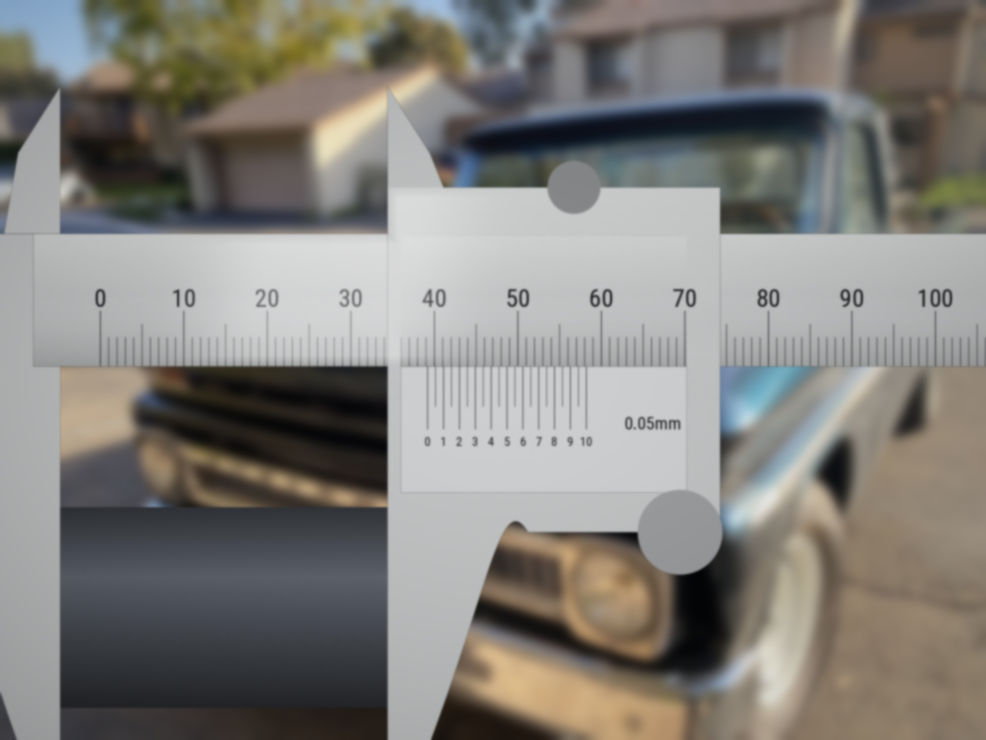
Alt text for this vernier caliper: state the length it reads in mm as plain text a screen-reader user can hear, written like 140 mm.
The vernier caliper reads 39.2 mm
